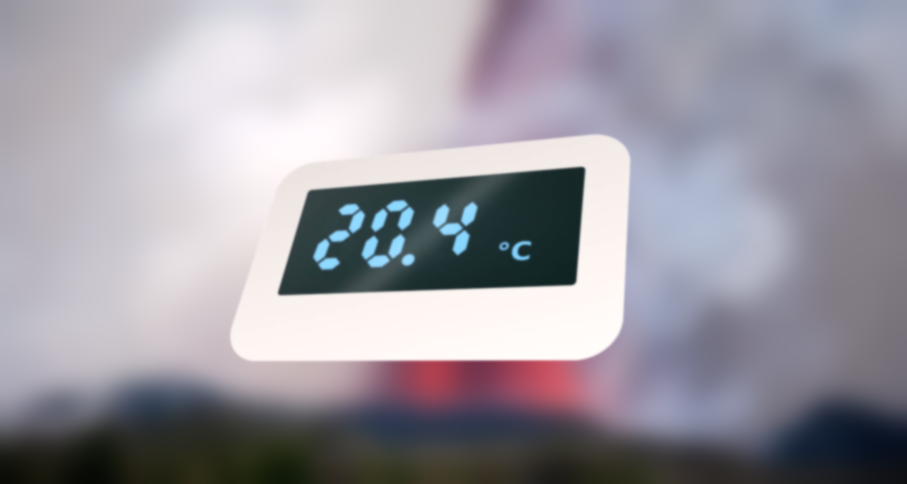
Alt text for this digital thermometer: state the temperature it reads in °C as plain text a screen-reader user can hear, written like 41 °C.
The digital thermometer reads 20.4 °C
